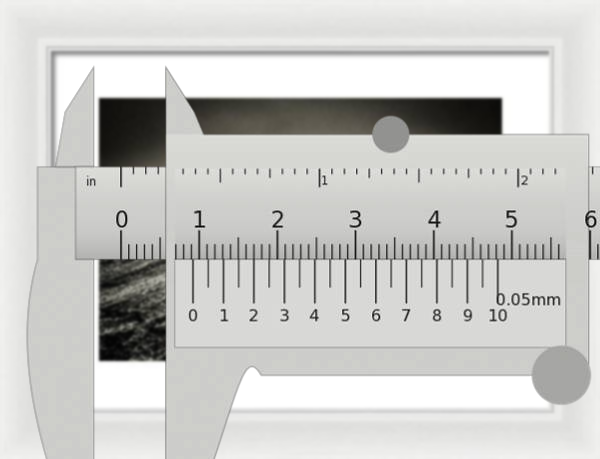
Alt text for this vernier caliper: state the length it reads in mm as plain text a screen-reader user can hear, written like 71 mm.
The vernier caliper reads 9.2 mm
